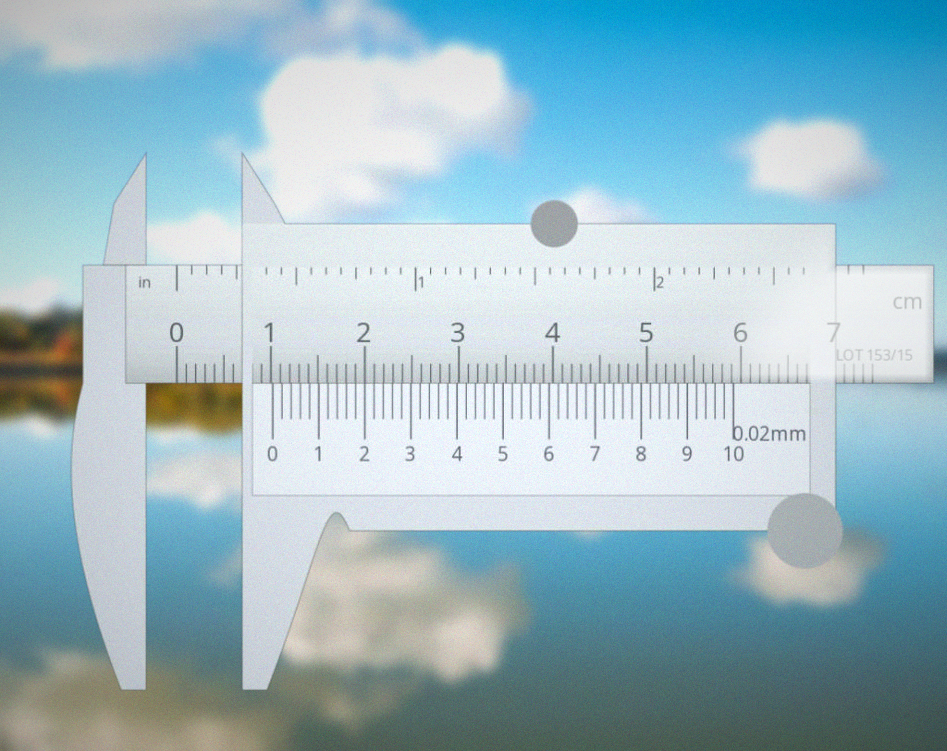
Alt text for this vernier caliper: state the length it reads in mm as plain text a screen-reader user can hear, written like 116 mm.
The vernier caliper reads 10.2 mm
